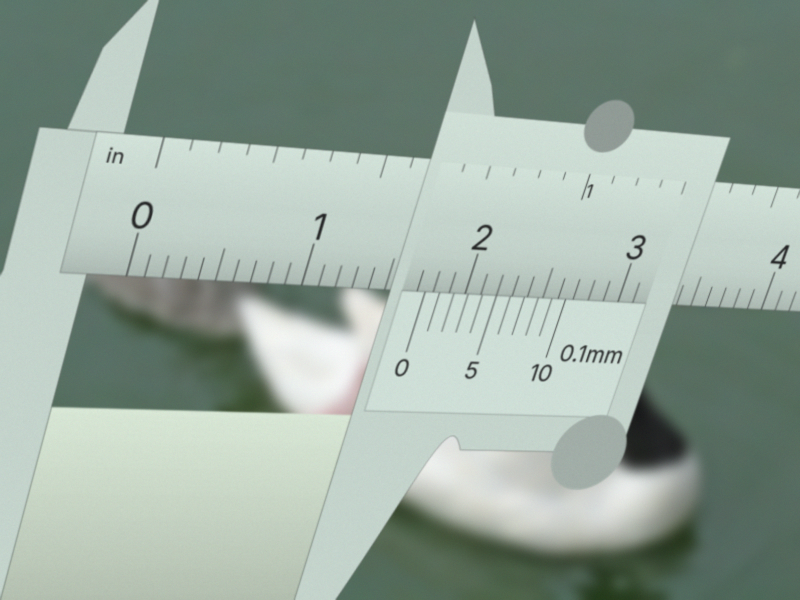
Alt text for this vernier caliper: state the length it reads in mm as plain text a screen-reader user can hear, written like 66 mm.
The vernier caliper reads 17.5 mm
